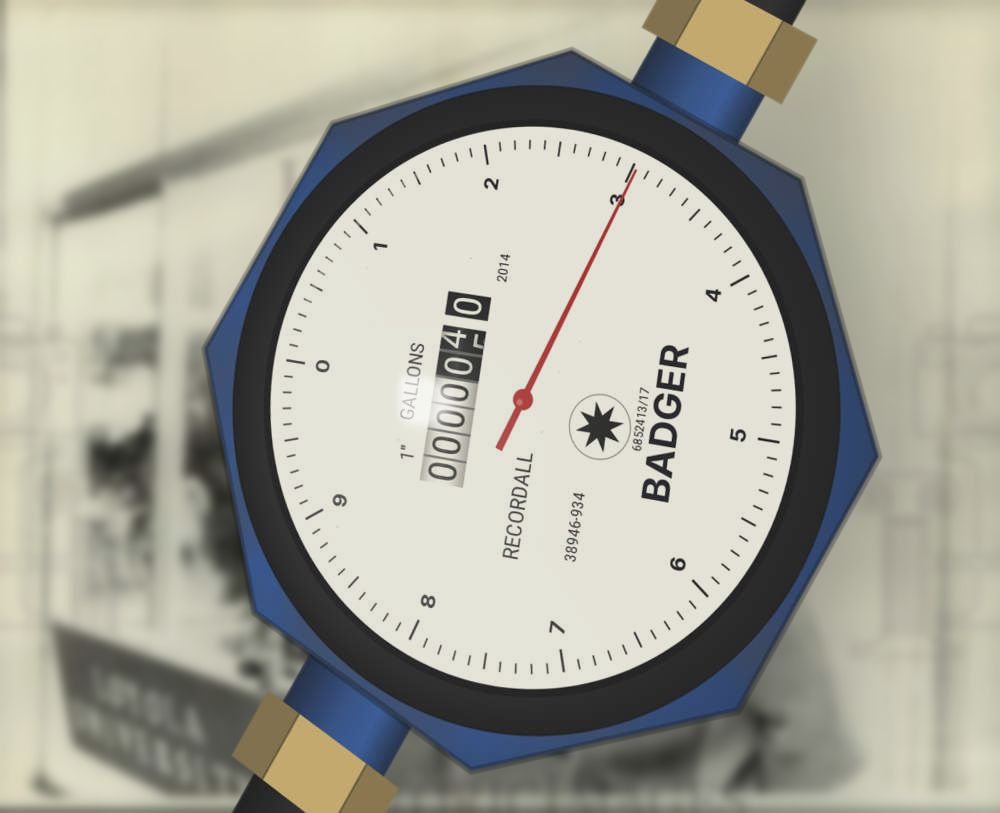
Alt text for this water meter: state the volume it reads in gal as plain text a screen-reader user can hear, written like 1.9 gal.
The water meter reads 43.0 gal
